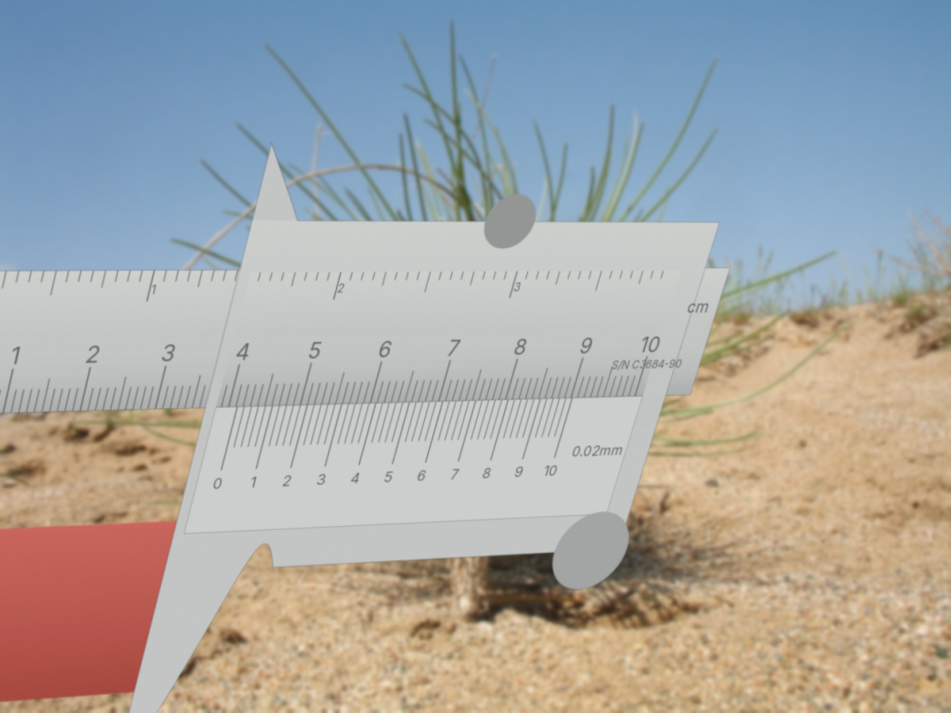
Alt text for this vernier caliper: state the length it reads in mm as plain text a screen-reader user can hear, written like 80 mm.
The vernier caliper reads 41.2 mm
